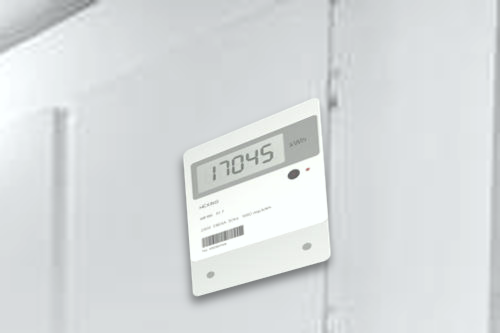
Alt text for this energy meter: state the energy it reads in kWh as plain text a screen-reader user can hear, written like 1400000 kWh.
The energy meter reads 17045 kWh
